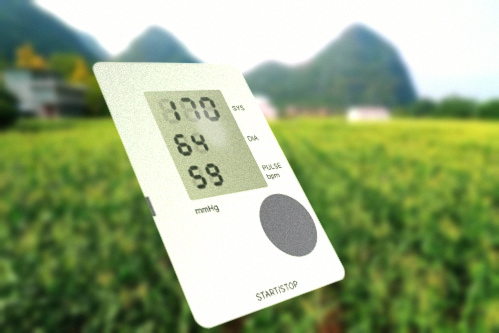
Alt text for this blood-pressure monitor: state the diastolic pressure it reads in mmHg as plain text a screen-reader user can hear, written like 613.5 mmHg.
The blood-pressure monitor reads 64 mmHg
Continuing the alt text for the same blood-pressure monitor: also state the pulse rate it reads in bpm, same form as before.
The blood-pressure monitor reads 59 bpm
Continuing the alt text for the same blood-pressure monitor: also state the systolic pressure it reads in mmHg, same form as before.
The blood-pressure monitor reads 170 mmHg
